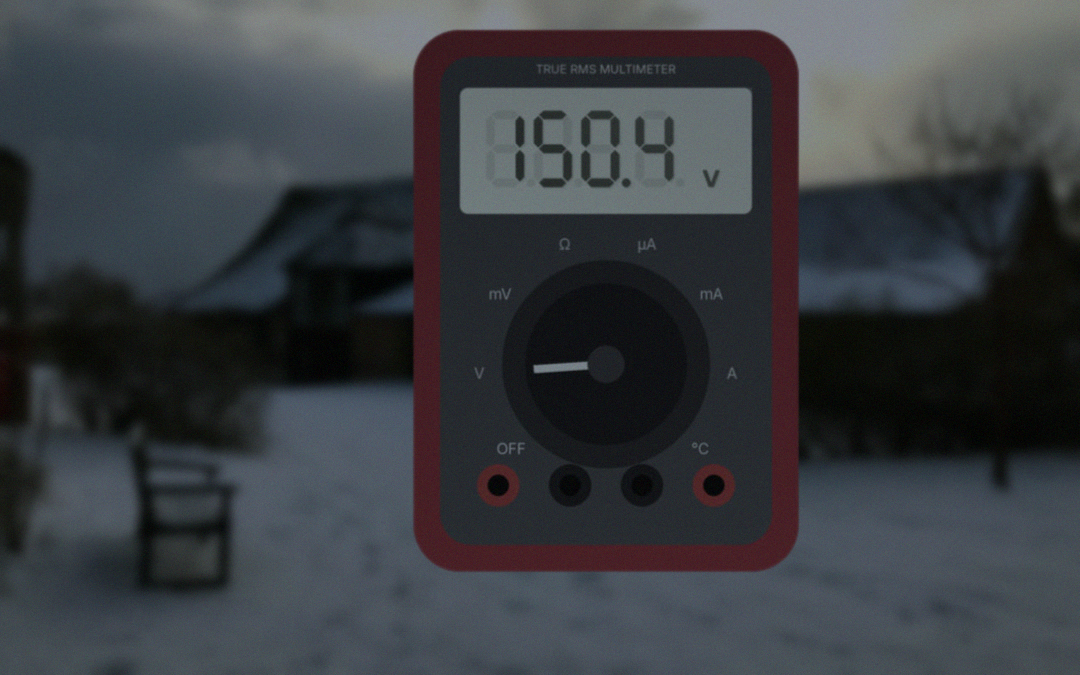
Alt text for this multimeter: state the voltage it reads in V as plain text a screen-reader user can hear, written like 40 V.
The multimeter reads 150.4 V
